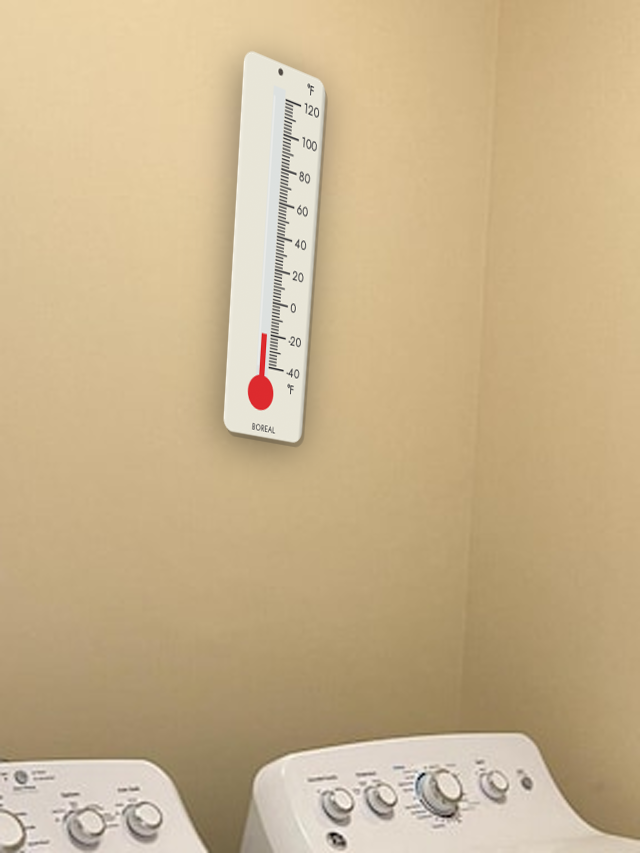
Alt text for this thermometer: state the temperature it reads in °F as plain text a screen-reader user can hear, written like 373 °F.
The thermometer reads -20 °F
